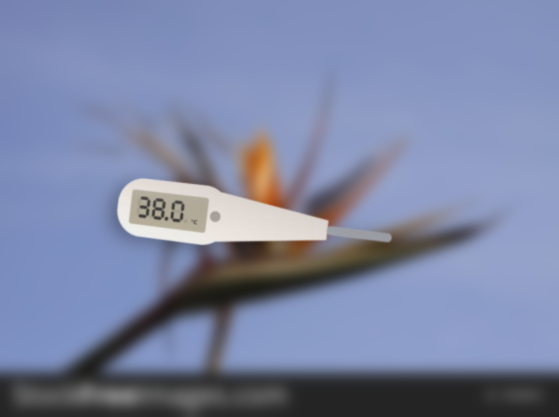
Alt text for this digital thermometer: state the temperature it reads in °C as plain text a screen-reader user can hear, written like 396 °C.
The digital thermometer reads 38.0 °C
